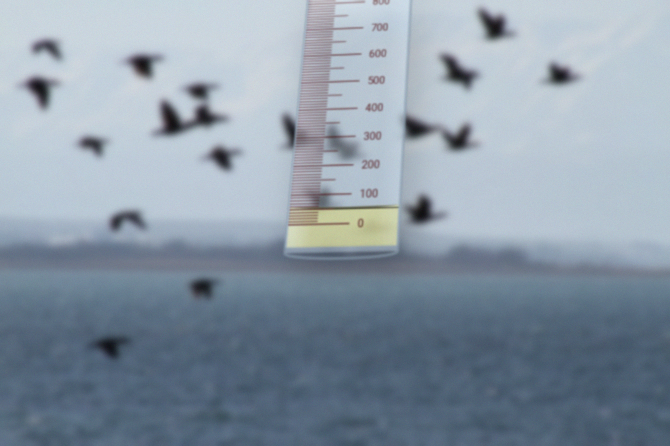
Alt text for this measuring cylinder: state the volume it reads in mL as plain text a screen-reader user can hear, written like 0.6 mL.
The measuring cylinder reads 50 mL
